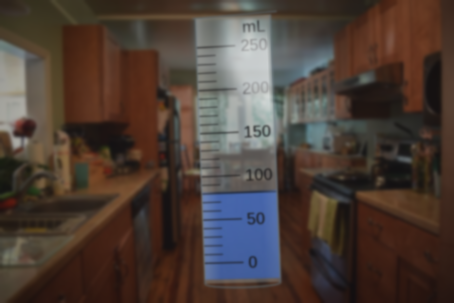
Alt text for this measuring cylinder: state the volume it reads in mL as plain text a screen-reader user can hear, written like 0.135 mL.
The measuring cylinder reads 80 mL
